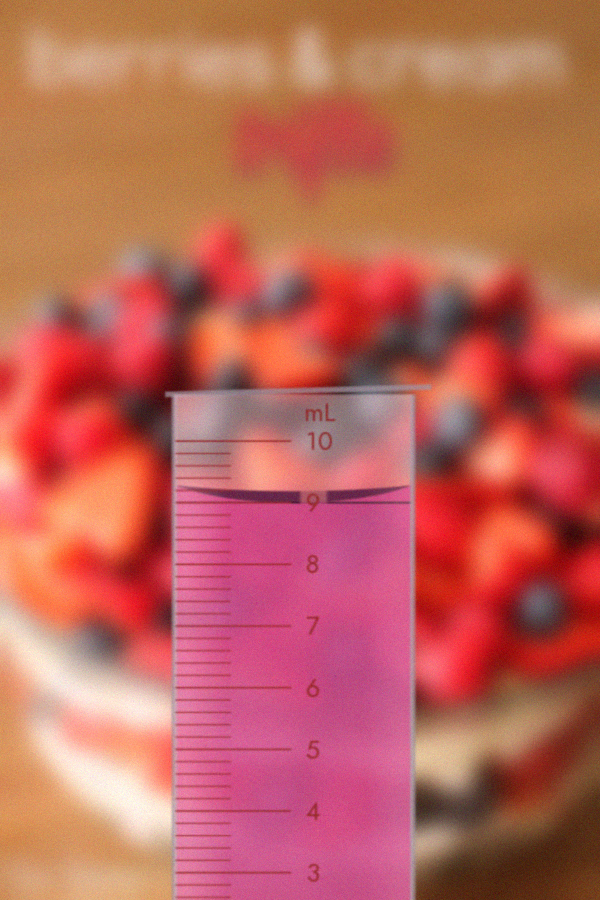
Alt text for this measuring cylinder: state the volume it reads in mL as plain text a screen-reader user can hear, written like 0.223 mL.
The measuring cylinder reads 9 mL
